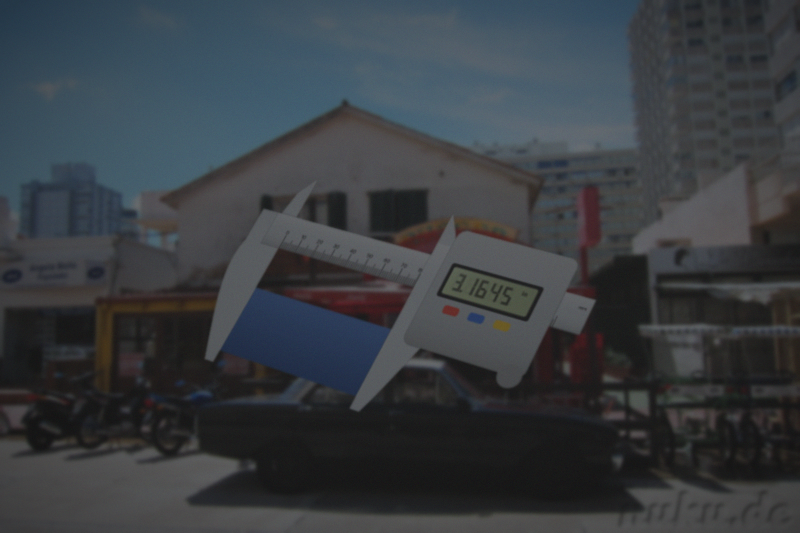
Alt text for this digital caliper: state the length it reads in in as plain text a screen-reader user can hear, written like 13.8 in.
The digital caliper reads 3.1645 in
